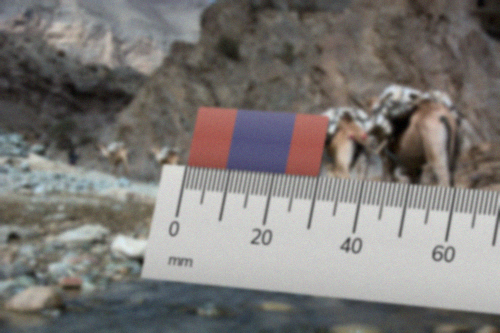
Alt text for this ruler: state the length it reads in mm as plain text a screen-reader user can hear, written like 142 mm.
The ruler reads 30 mm
